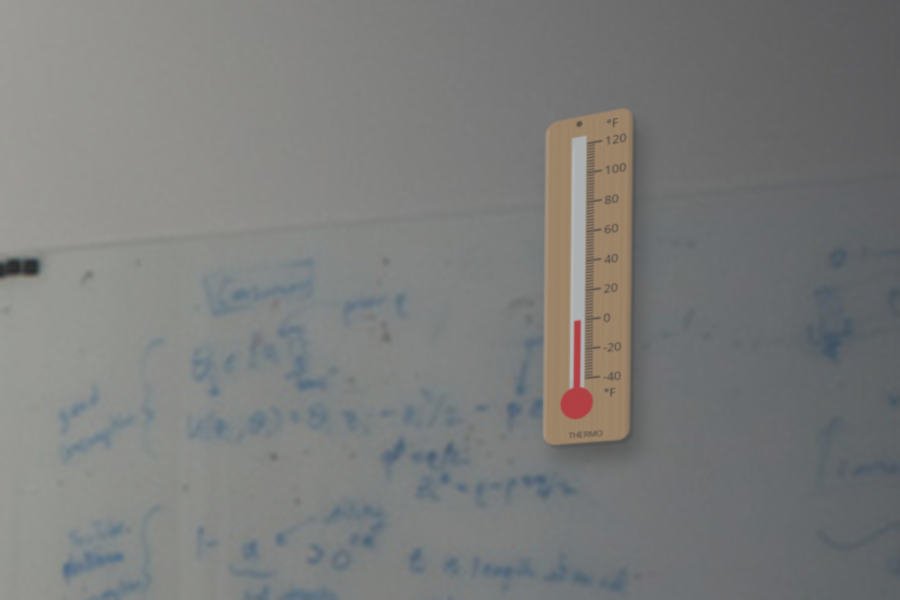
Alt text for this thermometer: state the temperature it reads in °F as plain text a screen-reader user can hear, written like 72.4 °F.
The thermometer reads 0 °F
